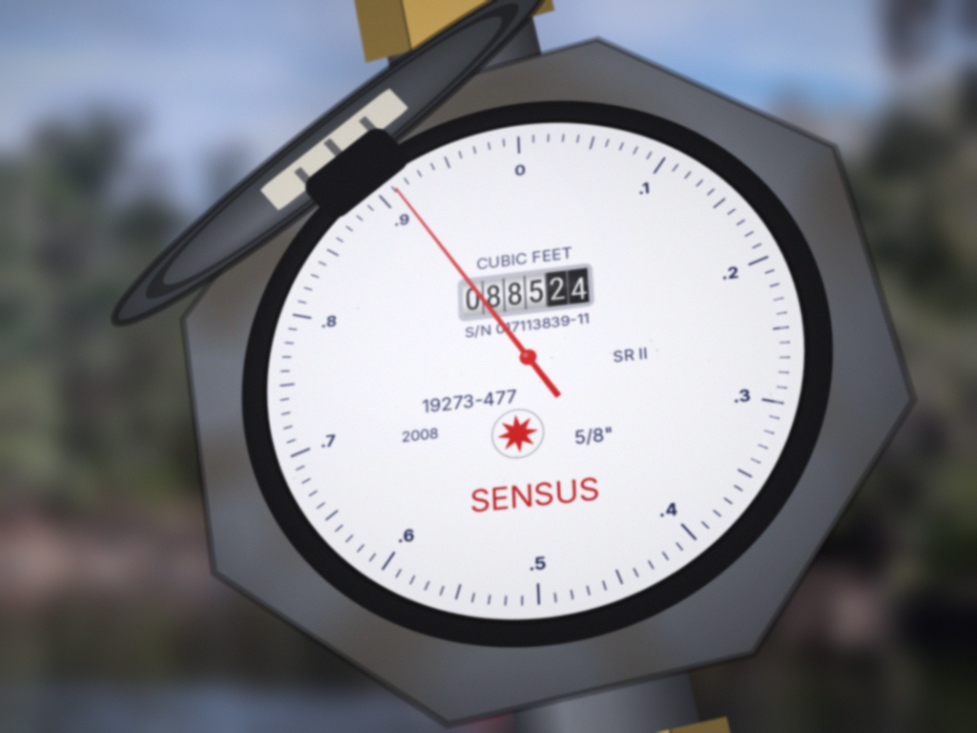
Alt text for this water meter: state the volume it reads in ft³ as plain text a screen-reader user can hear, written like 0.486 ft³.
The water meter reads 88523.91 ft³
